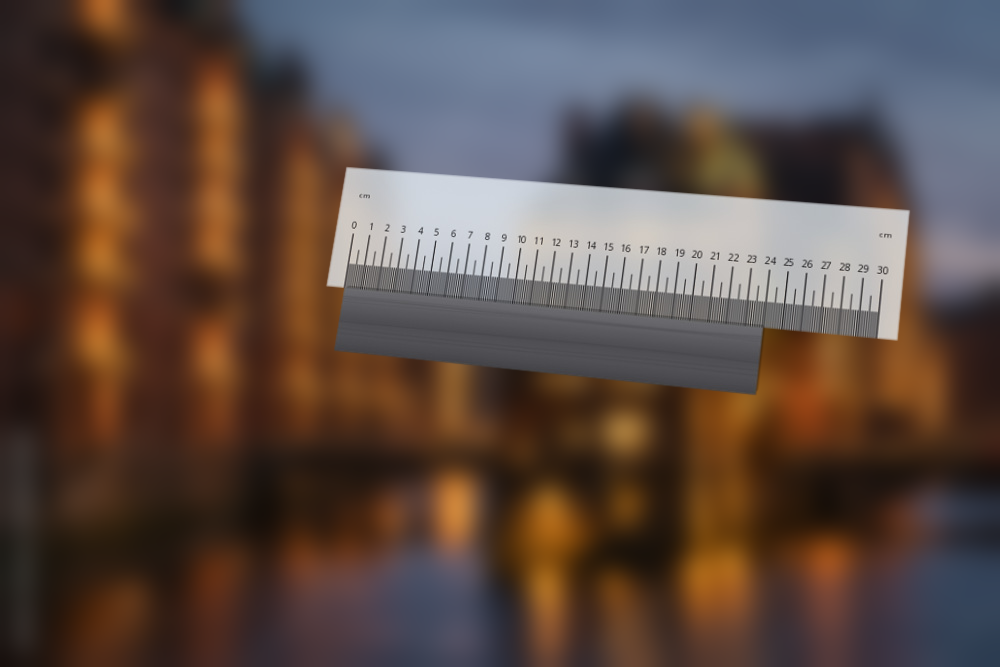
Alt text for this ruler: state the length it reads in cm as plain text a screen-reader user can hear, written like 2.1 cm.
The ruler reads 24 cm
